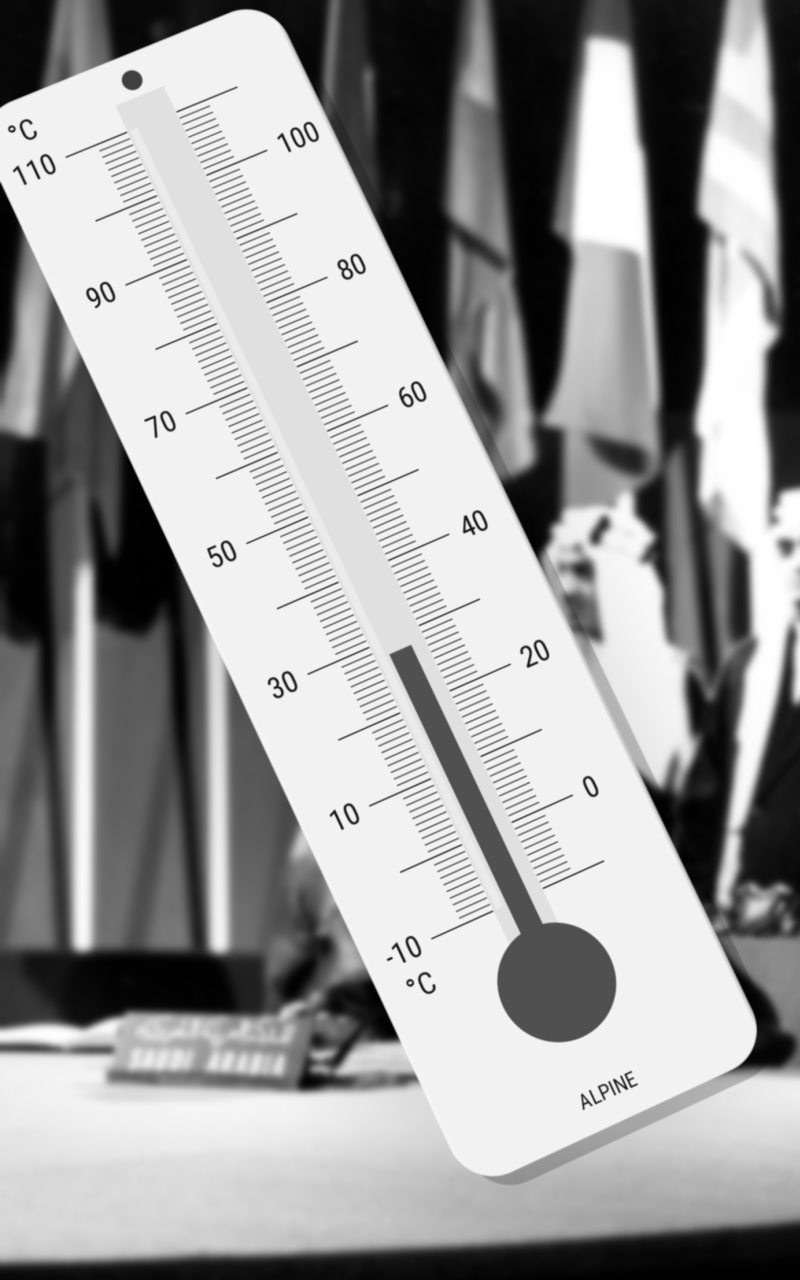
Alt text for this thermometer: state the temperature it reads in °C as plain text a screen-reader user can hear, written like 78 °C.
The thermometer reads 28 °C
